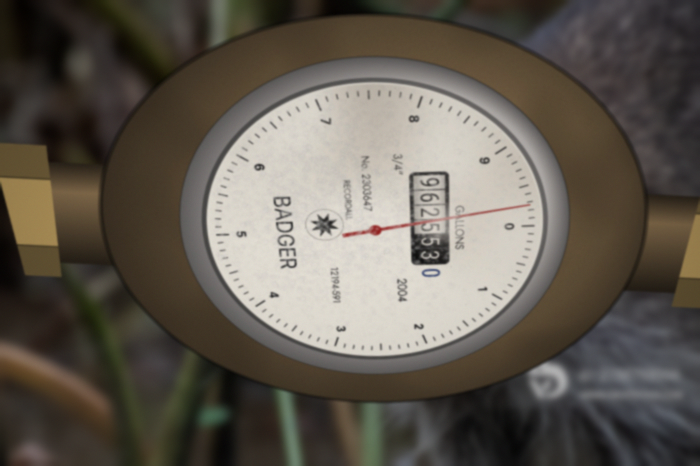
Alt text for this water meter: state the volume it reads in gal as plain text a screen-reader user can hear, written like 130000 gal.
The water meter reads 9625529.7 gal
